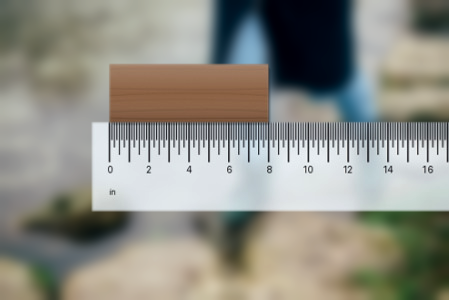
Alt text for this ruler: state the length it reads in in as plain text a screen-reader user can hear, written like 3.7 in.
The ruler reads 8 in
